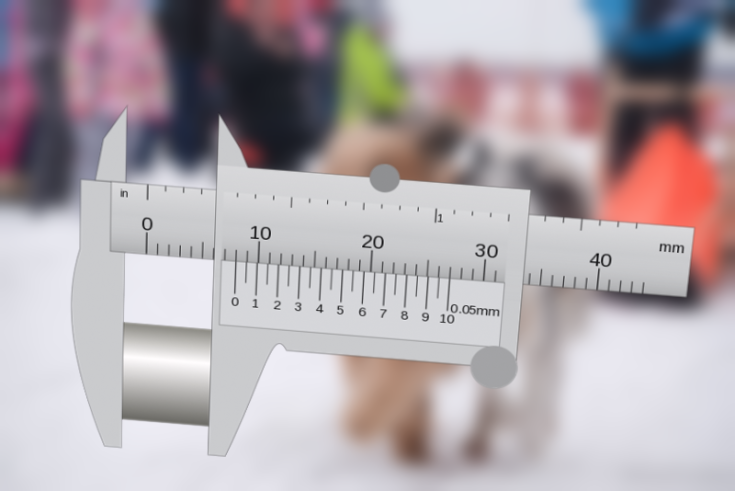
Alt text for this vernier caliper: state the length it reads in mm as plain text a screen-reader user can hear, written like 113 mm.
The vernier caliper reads 8.0 mm
